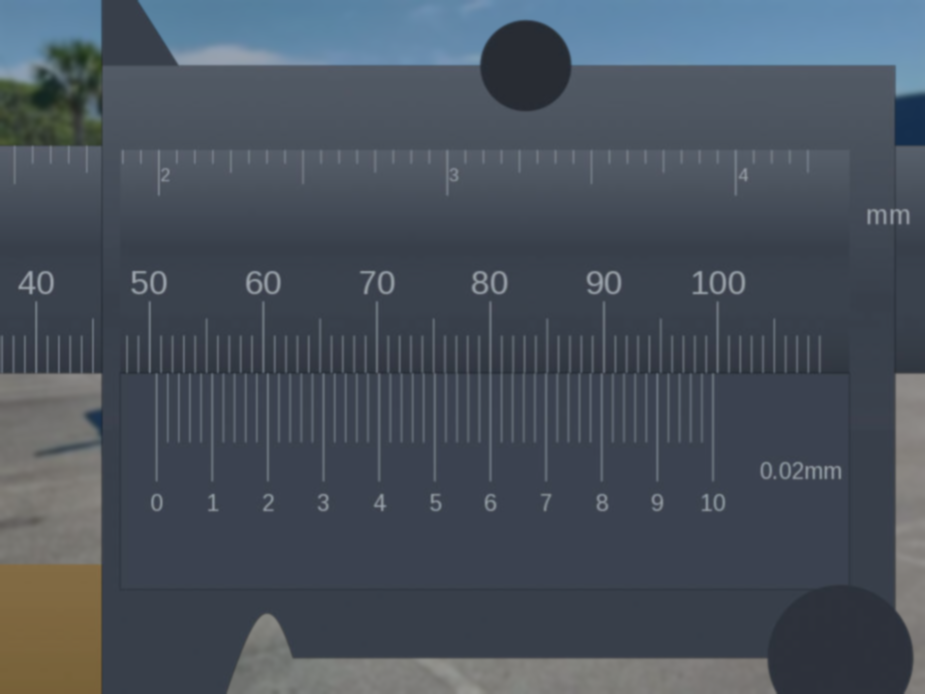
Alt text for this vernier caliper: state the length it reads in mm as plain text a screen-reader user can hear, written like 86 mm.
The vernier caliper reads 50.6 mm
